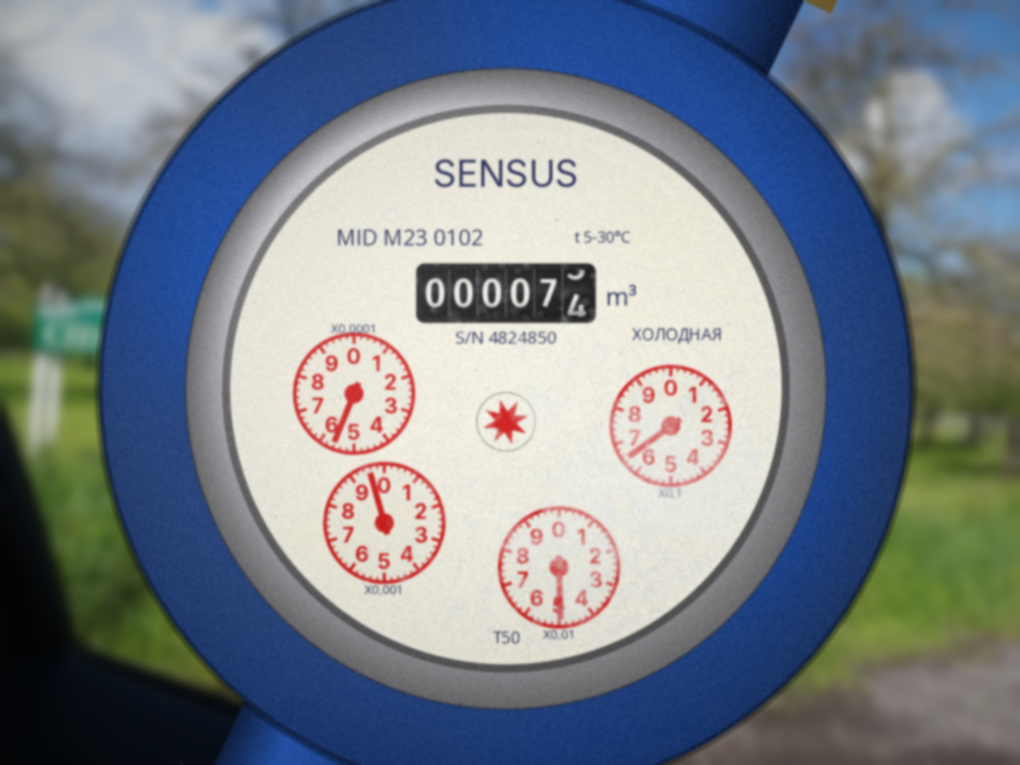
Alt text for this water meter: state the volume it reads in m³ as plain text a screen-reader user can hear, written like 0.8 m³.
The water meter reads 73.6495 m³
